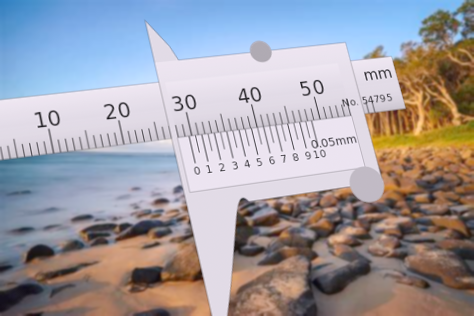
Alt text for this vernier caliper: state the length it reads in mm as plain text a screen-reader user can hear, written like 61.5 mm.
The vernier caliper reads 29.6 mm
